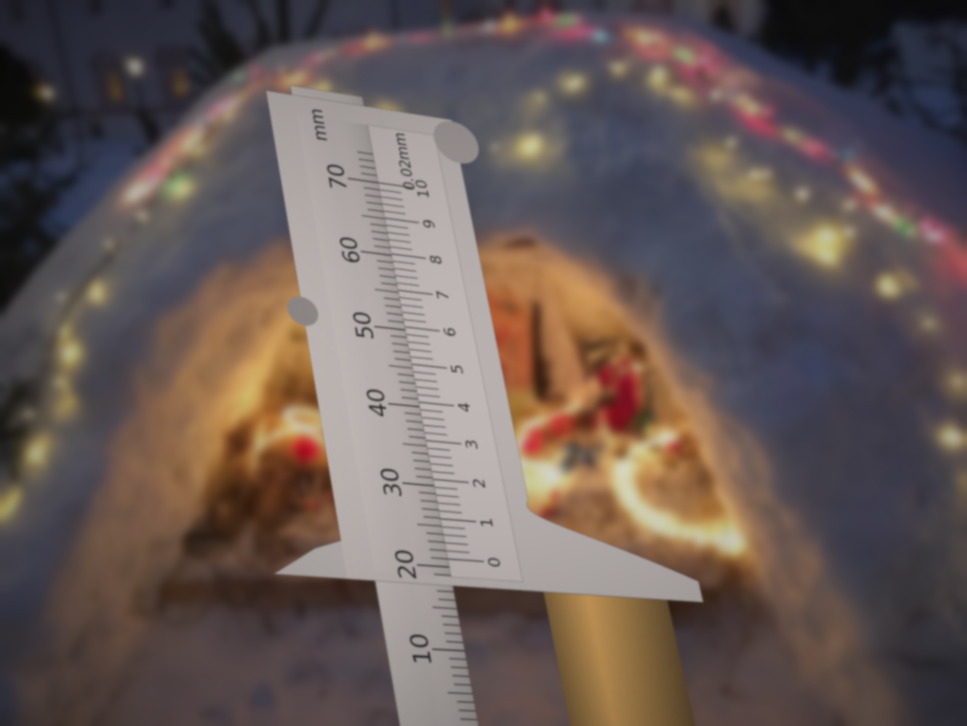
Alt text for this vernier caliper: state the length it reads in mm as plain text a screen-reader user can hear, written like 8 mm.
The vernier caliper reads 21.0 mm
